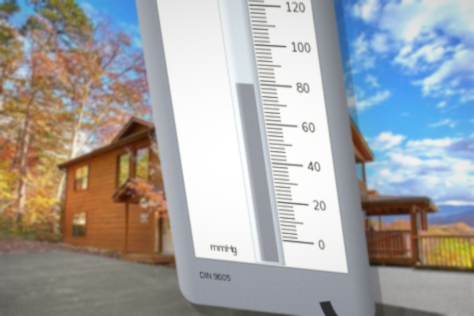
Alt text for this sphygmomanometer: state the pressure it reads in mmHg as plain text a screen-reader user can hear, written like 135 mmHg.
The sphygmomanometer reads 80 mmHg
